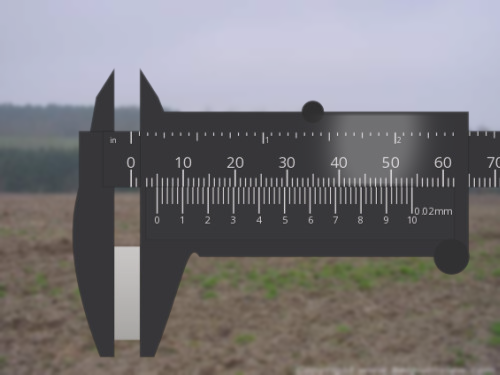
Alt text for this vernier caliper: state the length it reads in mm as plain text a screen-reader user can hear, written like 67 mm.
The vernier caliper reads 5.0 mm
